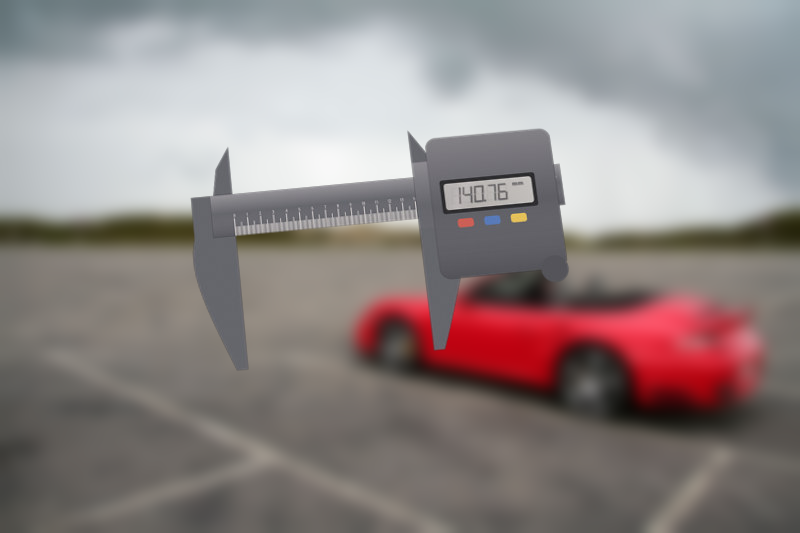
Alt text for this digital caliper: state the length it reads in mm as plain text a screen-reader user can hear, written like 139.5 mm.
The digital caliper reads 140.76 mm
